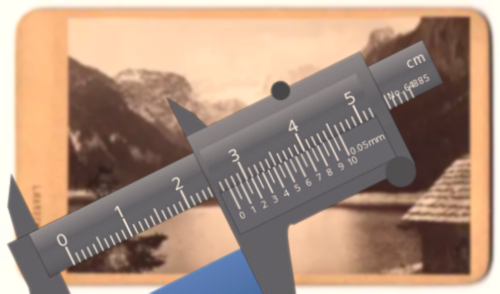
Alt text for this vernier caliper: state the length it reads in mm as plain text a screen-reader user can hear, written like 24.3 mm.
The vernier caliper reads 27.0 mm
